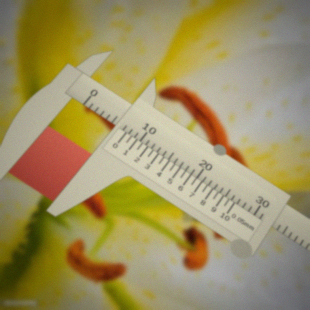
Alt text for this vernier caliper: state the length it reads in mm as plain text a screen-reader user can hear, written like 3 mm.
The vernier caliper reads 7.6 mm
